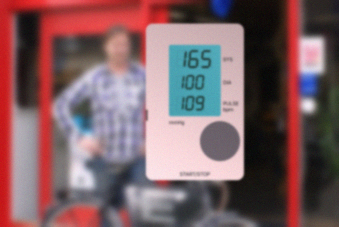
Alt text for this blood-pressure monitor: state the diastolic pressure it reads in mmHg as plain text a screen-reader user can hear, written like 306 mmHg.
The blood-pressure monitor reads 100 mmHg
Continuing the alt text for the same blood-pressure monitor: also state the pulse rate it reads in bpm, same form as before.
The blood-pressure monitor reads 109 bpm
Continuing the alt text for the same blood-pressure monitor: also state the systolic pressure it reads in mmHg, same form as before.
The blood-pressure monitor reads 165 mmHg
